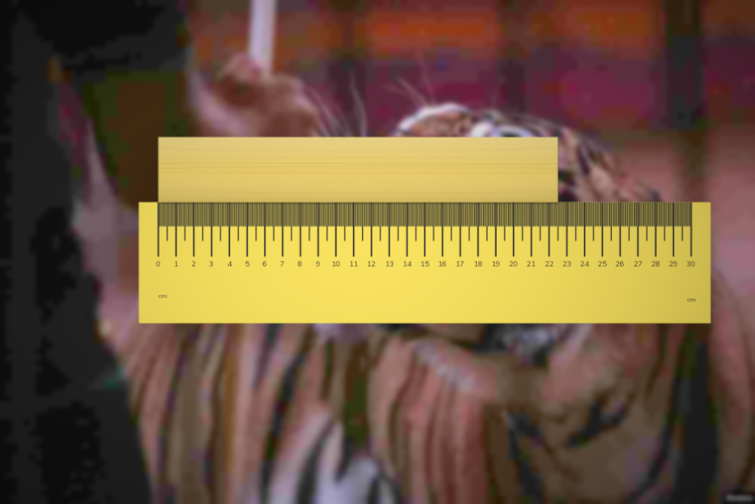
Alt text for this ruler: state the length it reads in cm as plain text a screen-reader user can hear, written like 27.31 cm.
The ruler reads 22.5 cm
